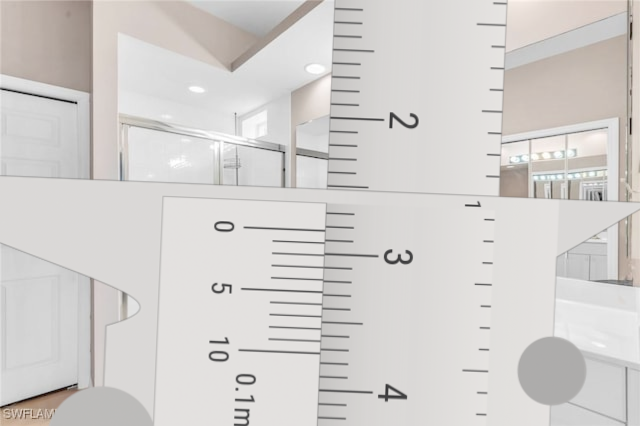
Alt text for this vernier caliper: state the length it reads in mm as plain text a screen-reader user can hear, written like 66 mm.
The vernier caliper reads 28.3 mm
